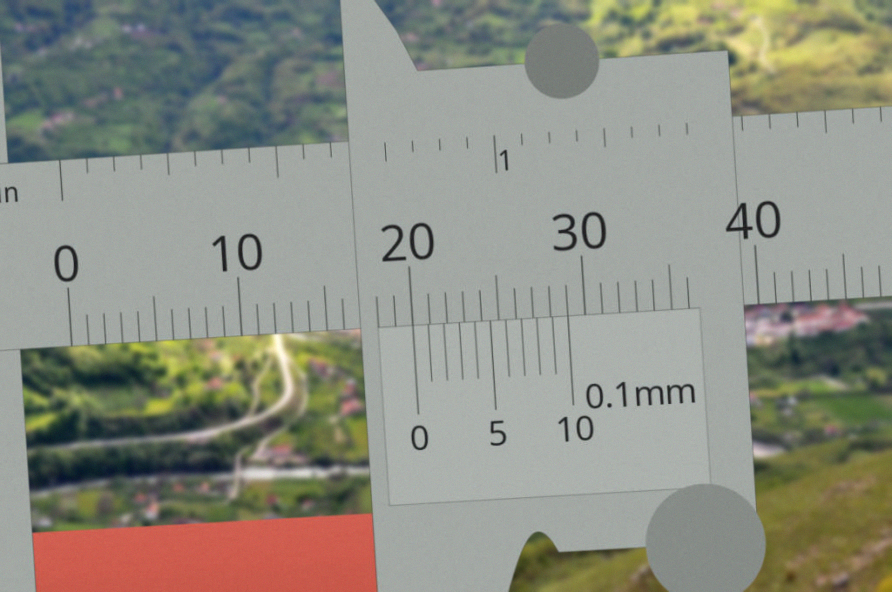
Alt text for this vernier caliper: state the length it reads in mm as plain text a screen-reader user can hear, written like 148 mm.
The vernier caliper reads 20.0 mm
